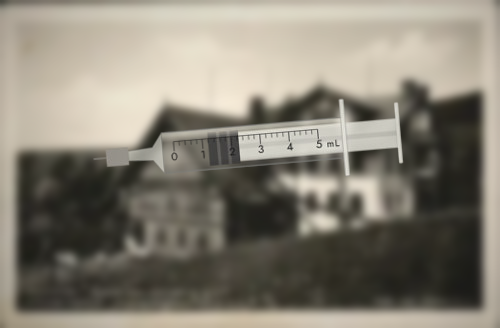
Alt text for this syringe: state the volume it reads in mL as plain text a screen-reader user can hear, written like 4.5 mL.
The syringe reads 1.2 mL
